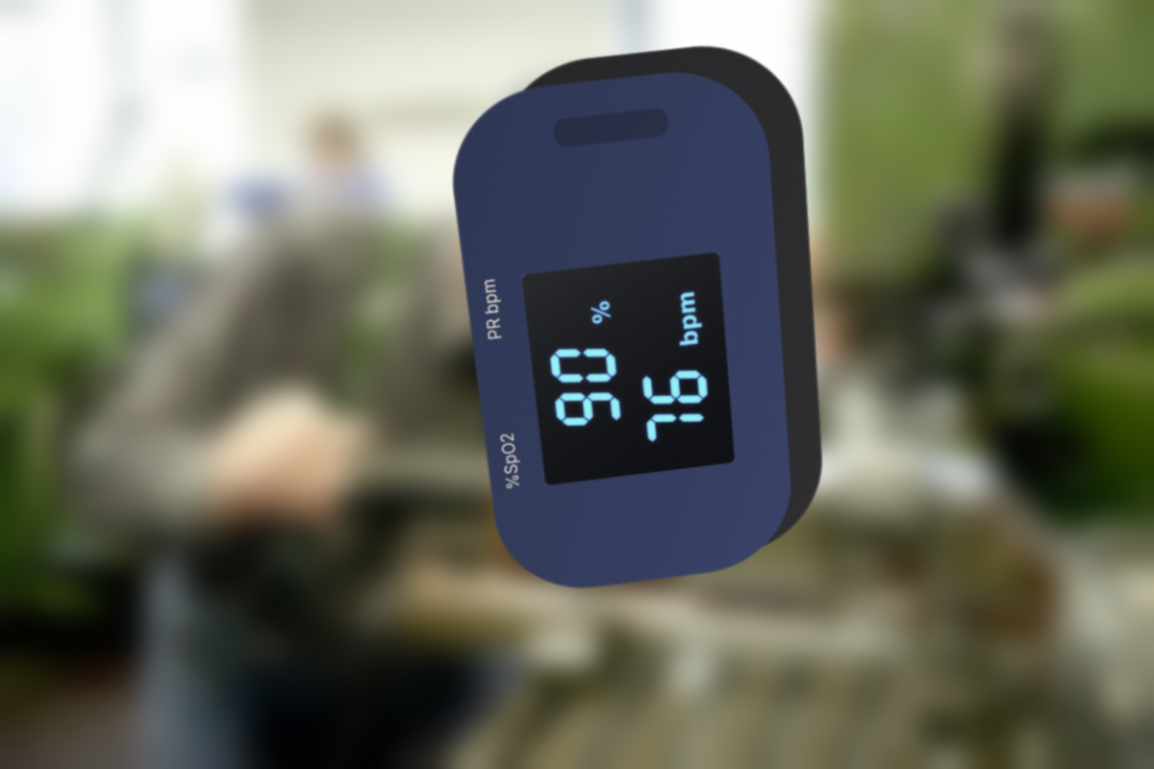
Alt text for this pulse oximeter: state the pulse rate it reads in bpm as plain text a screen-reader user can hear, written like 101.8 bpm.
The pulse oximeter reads 76 bpm
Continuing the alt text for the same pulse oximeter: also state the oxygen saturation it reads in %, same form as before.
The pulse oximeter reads 90 %
